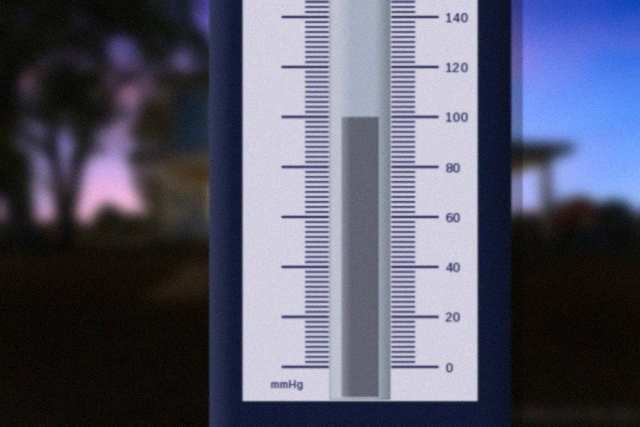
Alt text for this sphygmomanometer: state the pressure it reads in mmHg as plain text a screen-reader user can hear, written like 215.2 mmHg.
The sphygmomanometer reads 100 mmHg
